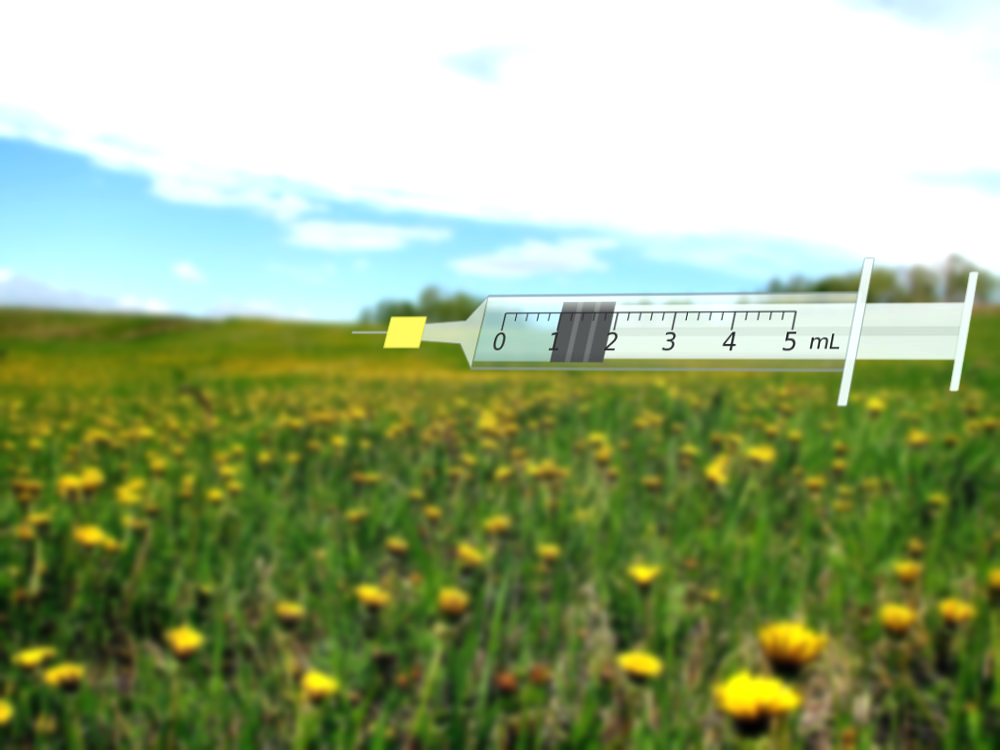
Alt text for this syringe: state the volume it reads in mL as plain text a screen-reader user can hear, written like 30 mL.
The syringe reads 1 mL
